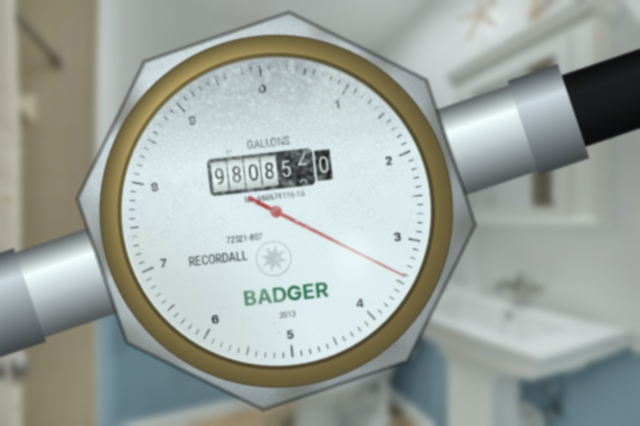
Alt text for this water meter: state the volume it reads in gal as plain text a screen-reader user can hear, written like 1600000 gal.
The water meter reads 9808523.4 gal
